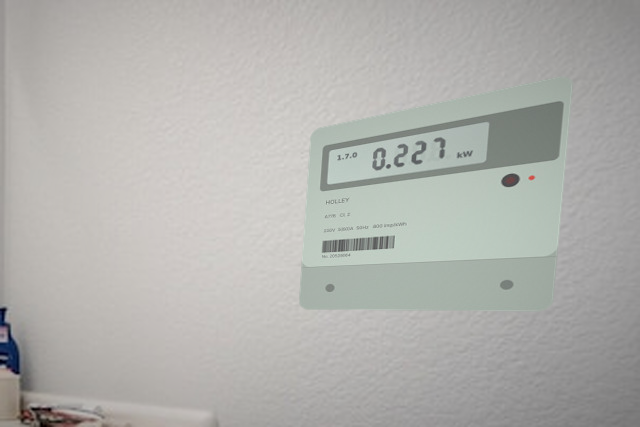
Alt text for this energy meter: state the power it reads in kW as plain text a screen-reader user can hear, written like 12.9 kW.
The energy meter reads 0.227 kW
